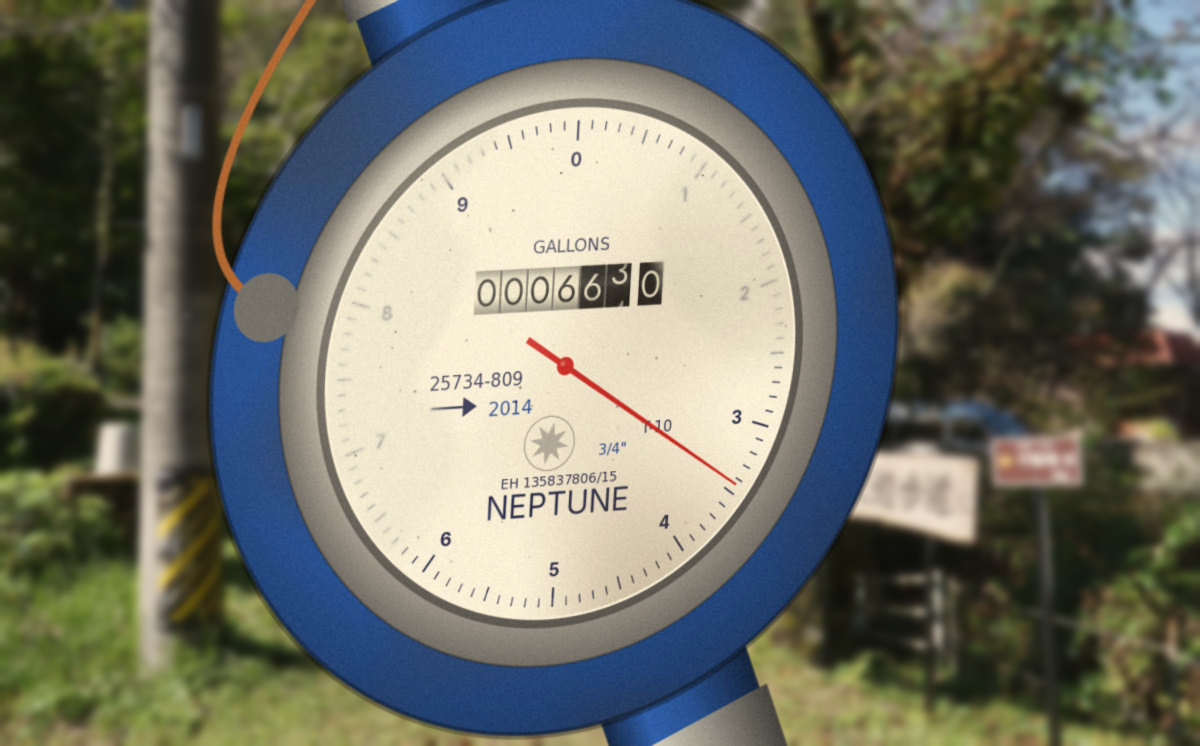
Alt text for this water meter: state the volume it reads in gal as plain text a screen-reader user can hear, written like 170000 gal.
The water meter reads 6633.4 gal
